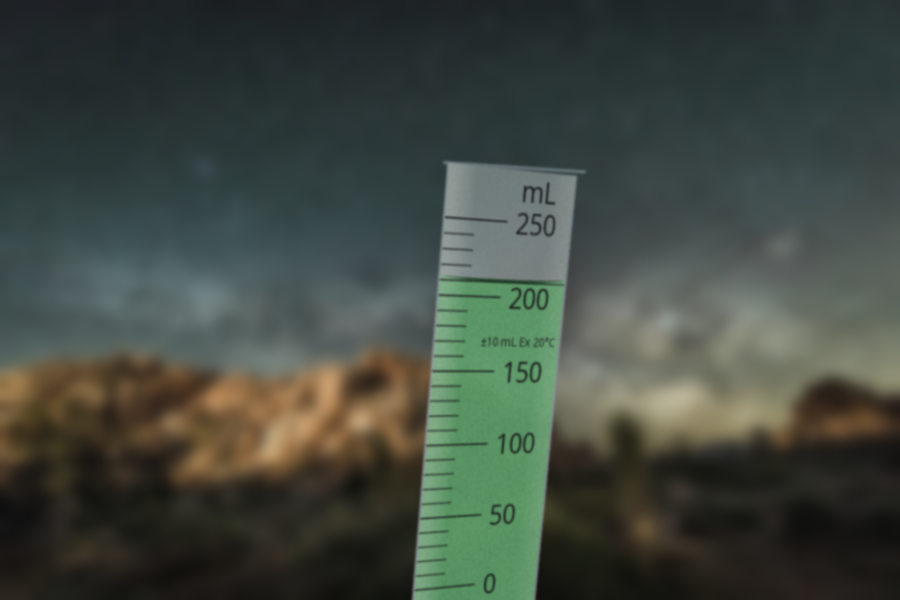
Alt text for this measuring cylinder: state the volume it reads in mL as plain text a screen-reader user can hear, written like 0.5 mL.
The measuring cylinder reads 210 mL
